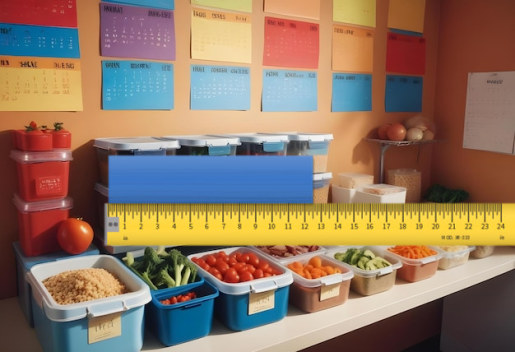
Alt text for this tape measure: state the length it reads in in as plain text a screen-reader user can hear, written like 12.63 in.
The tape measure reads 12.5 in
